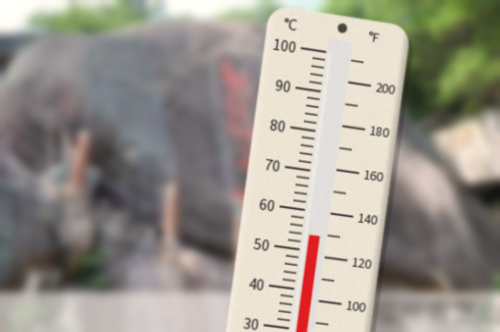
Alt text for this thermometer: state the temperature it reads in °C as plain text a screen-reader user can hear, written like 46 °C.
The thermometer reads 54 °C
